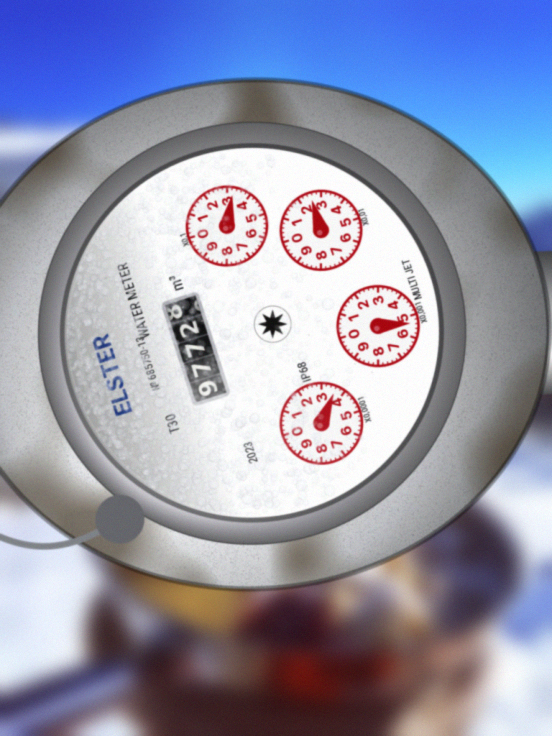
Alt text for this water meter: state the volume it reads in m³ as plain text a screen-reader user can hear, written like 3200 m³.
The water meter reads 97728.3253 m³
